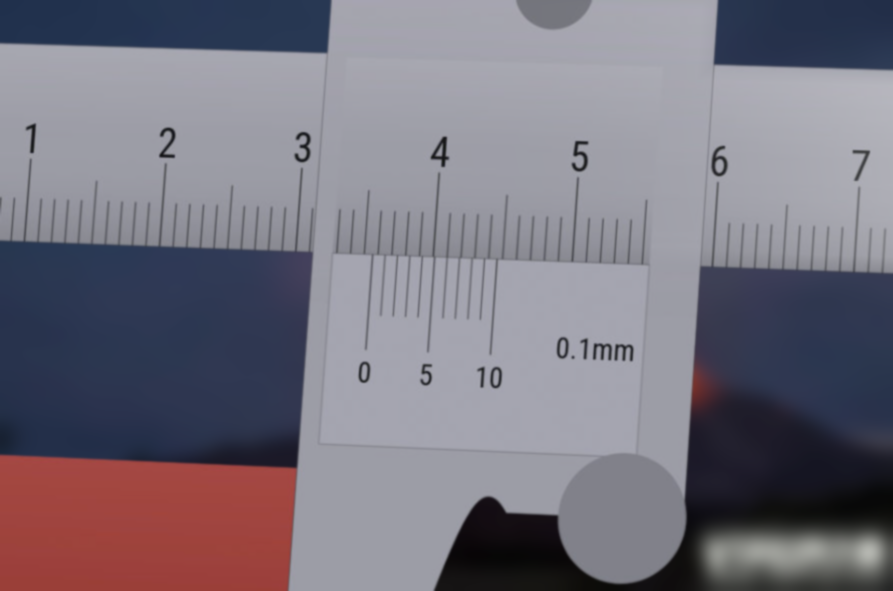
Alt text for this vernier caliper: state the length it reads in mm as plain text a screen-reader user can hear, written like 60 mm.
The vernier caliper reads 35.6 mm
